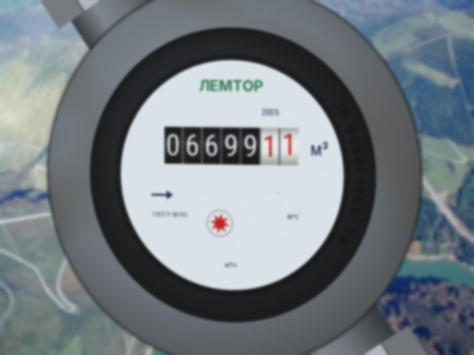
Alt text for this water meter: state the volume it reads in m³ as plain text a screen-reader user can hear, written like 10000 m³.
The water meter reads 6699.11 m³
